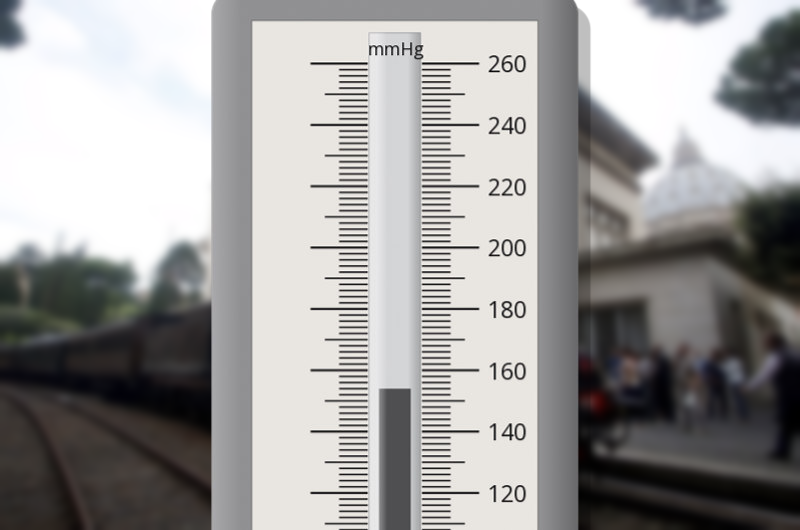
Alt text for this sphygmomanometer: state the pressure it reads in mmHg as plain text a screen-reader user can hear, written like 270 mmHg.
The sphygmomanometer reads 154 mmHg
